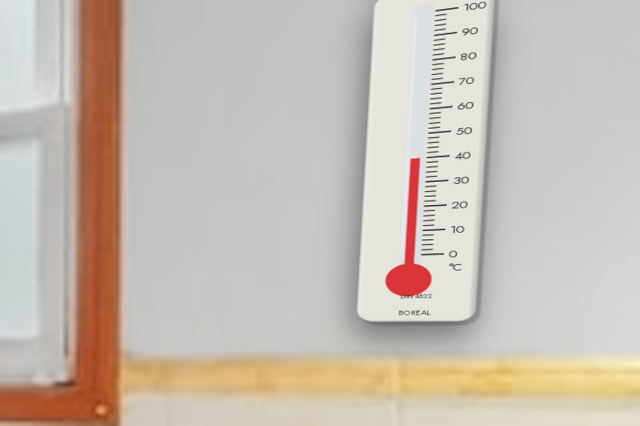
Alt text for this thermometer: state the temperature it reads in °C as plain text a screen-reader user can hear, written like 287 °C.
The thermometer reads 40 °C
